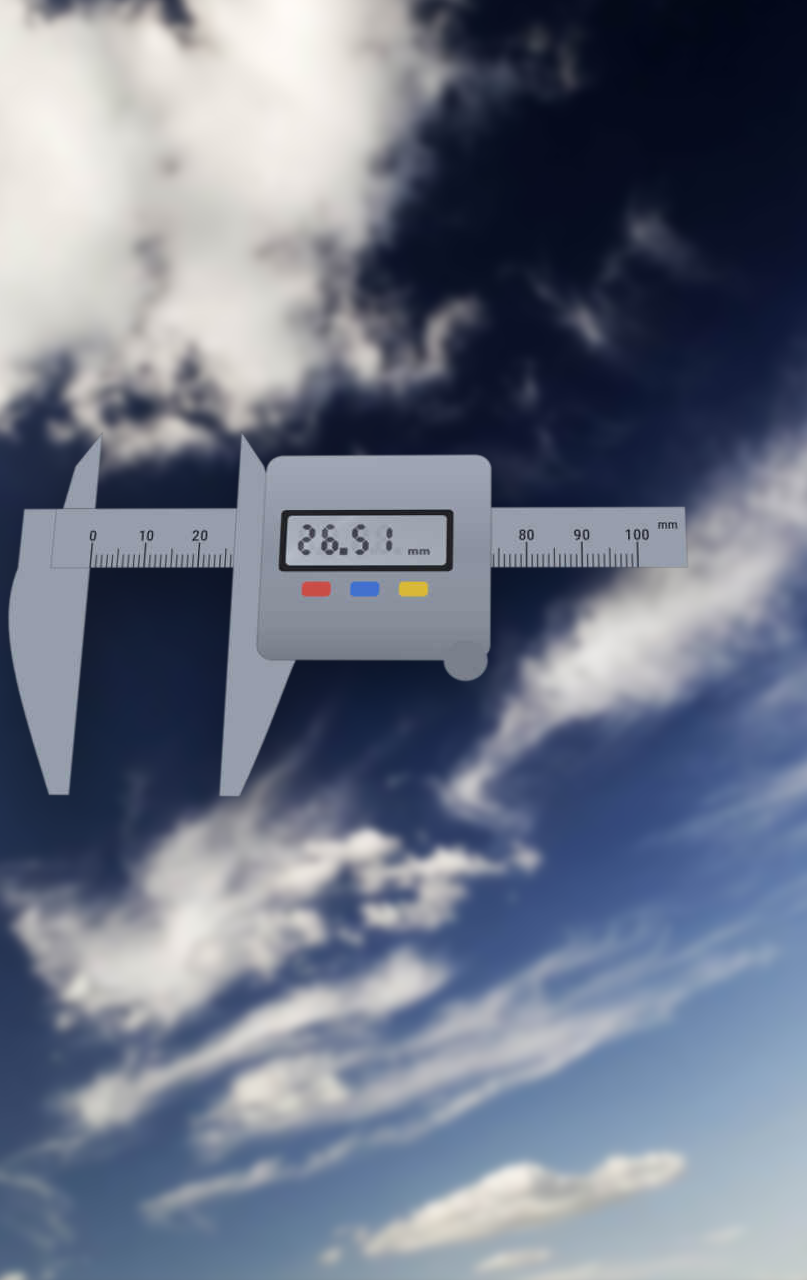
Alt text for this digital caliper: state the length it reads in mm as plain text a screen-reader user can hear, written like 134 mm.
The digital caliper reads 26.51 mm
